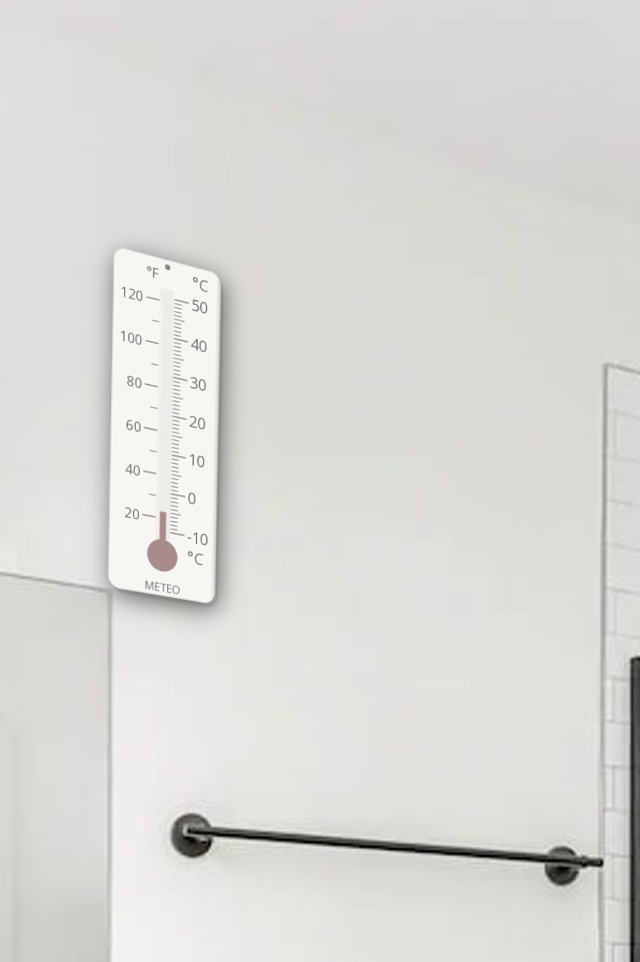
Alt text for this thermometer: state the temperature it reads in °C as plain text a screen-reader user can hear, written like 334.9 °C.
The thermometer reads -5 °C
